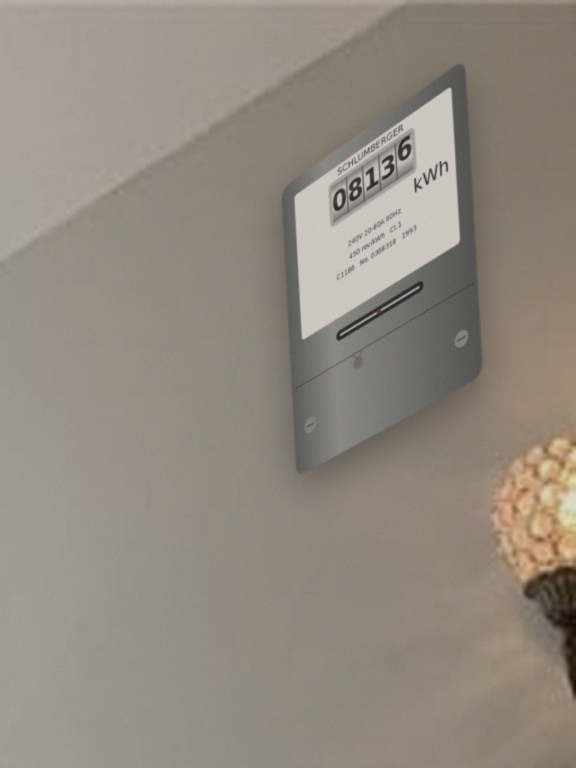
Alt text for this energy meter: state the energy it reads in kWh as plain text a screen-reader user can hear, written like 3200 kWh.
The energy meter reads 8136 kWh
